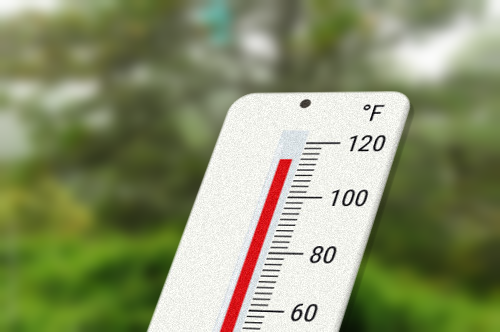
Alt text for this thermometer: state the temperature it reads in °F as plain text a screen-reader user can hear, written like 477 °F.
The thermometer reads 114 °F
